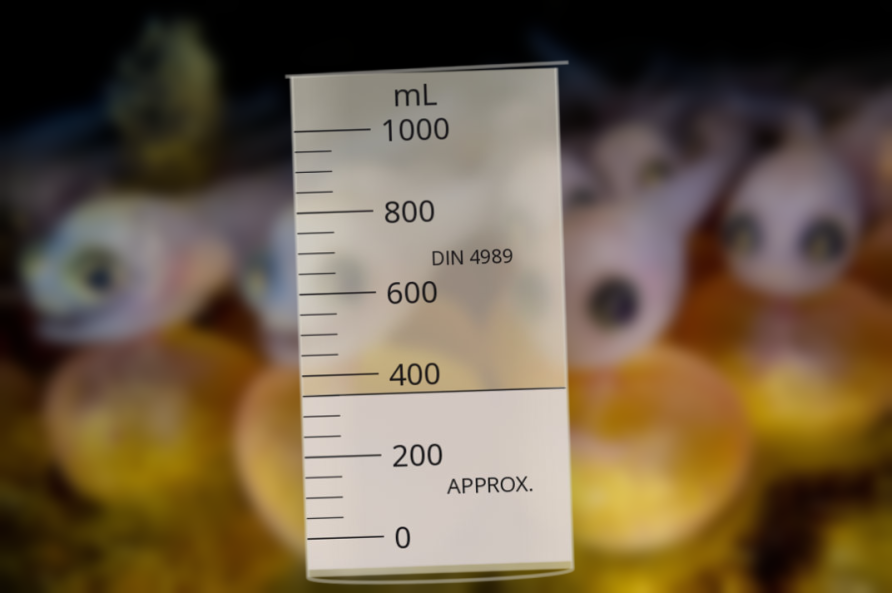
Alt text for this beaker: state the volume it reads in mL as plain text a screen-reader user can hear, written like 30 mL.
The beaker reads 350 mL
